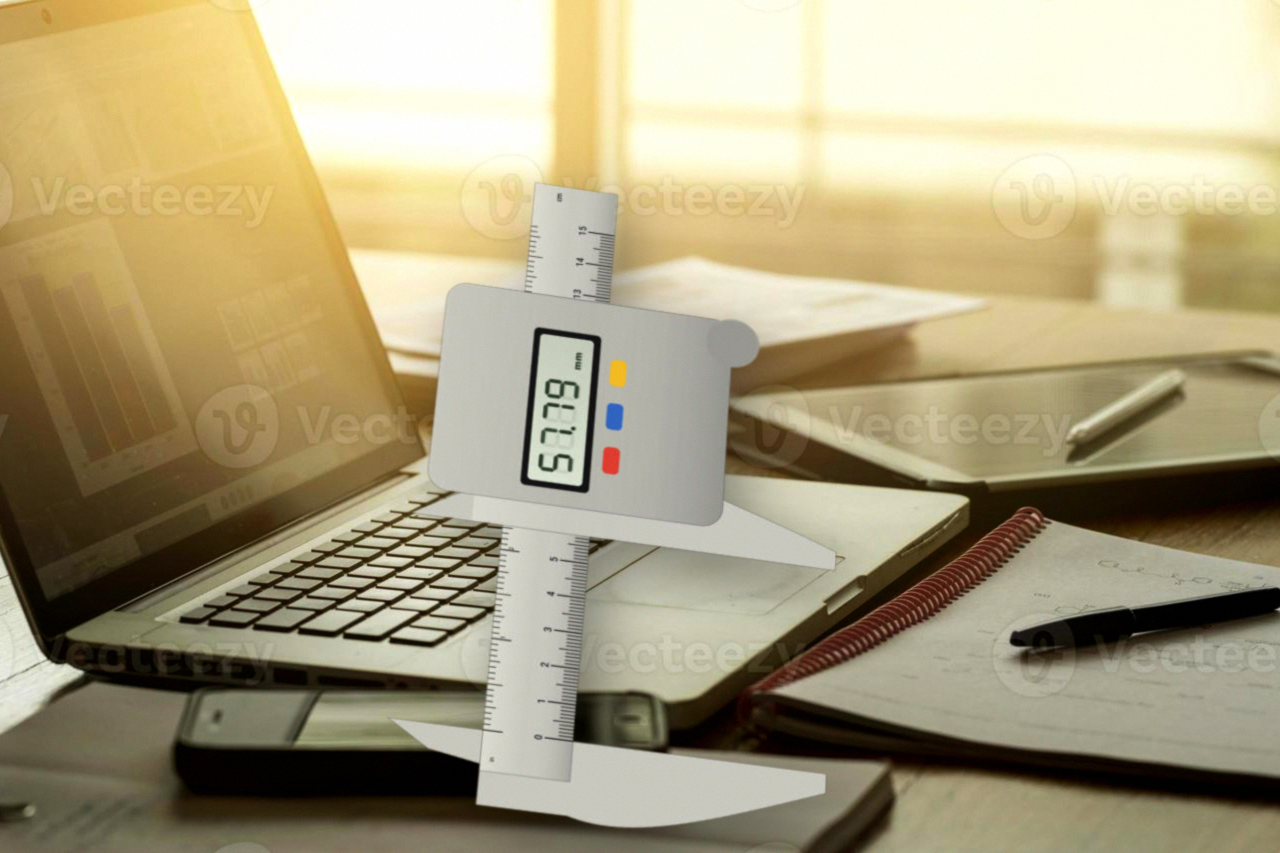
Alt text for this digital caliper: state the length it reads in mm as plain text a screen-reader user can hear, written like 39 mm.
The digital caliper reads 57.79 mm
